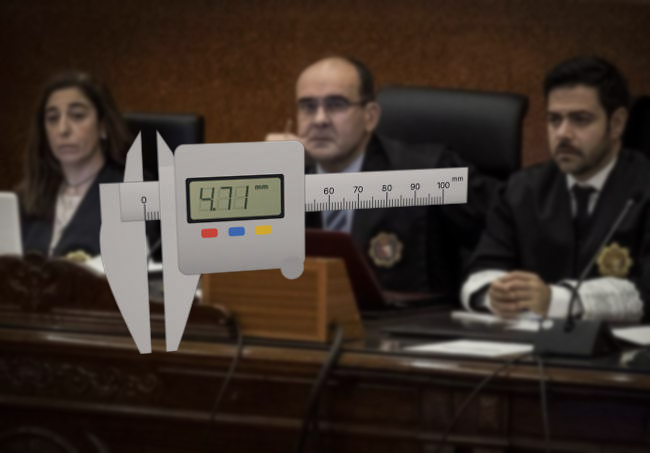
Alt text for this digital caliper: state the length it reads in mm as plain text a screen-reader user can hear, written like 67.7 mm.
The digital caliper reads 4.71 mm
